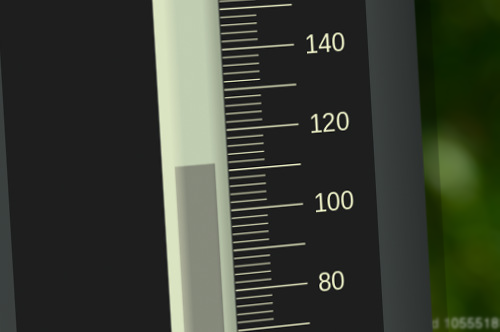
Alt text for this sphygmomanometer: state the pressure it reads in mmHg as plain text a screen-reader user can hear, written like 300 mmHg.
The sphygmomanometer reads 112 mmHg
